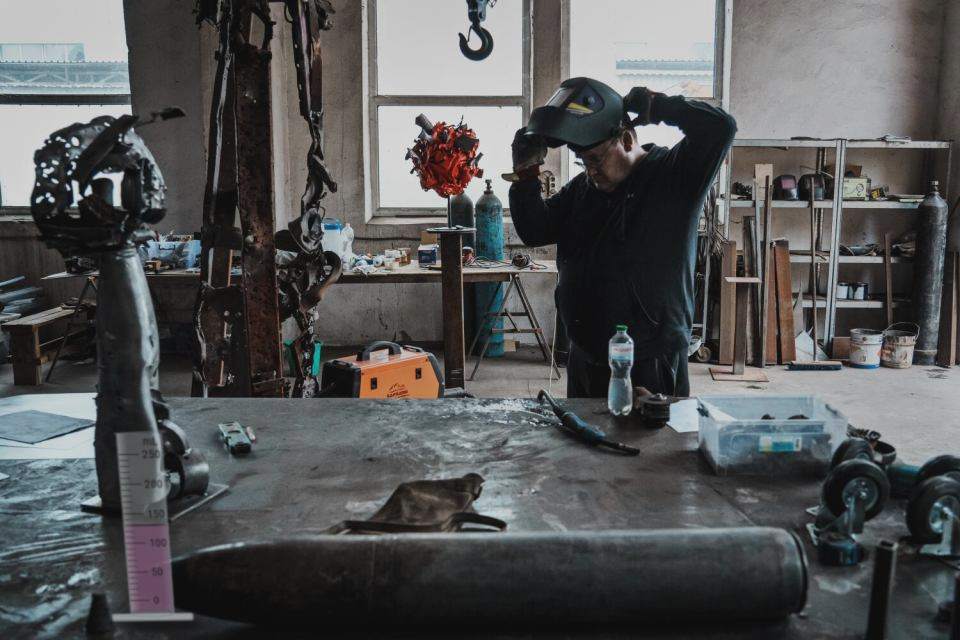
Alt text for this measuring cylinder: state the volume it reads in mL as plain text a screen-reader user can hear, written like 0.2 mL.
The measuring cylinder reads 130 mL
